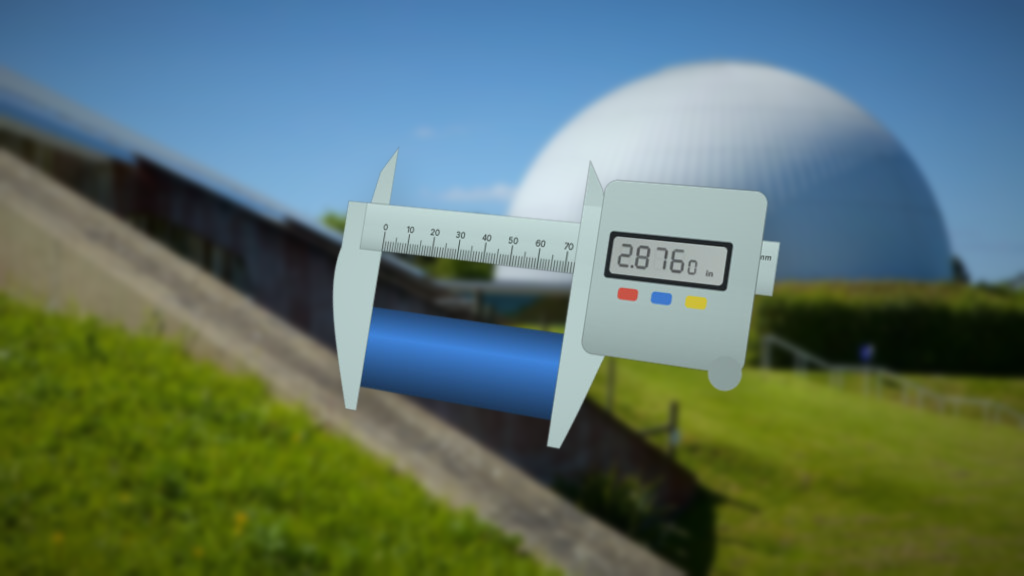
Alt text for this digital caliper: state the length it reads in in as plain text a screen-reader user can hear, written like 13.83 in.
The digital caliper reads 2.8760 in
